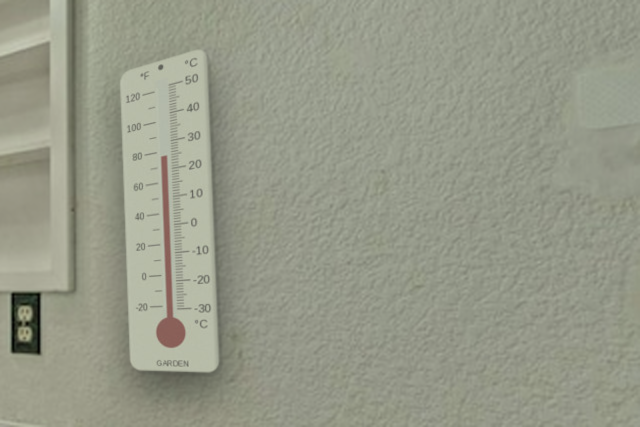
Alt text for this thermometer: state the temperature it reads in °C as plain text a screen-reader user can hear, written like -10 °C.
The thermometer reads 25 °C
